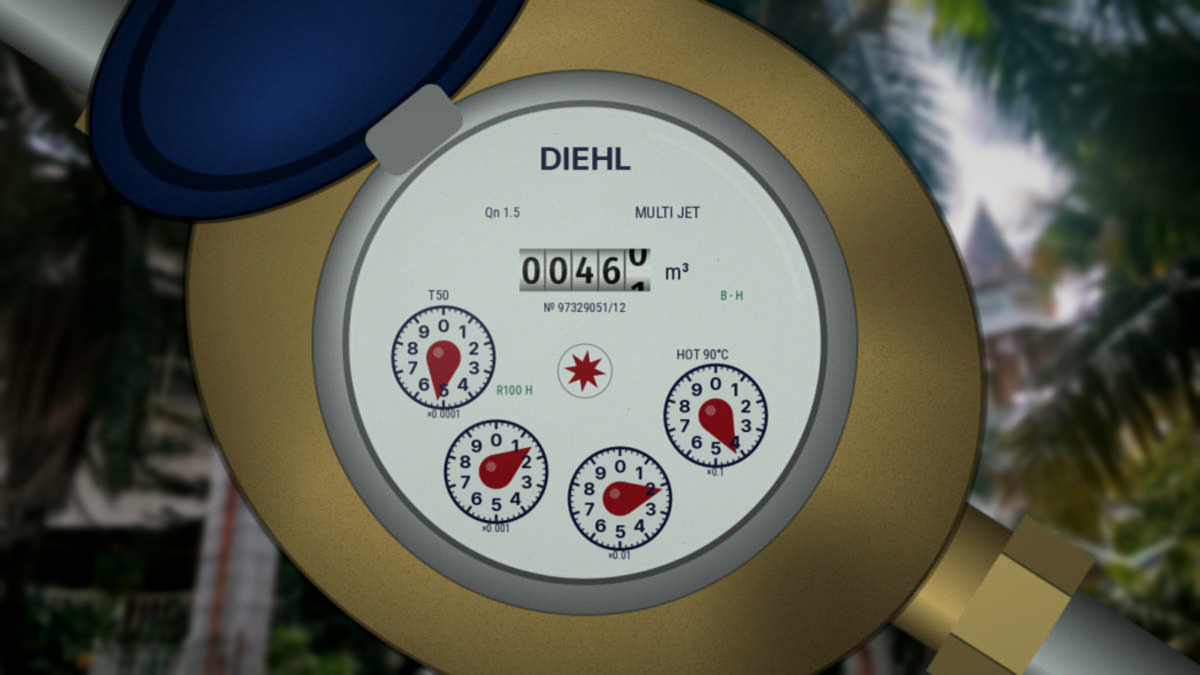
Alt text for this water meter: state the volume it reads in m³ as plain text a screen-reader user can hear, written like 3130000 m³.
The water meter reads 460.4215 m³
